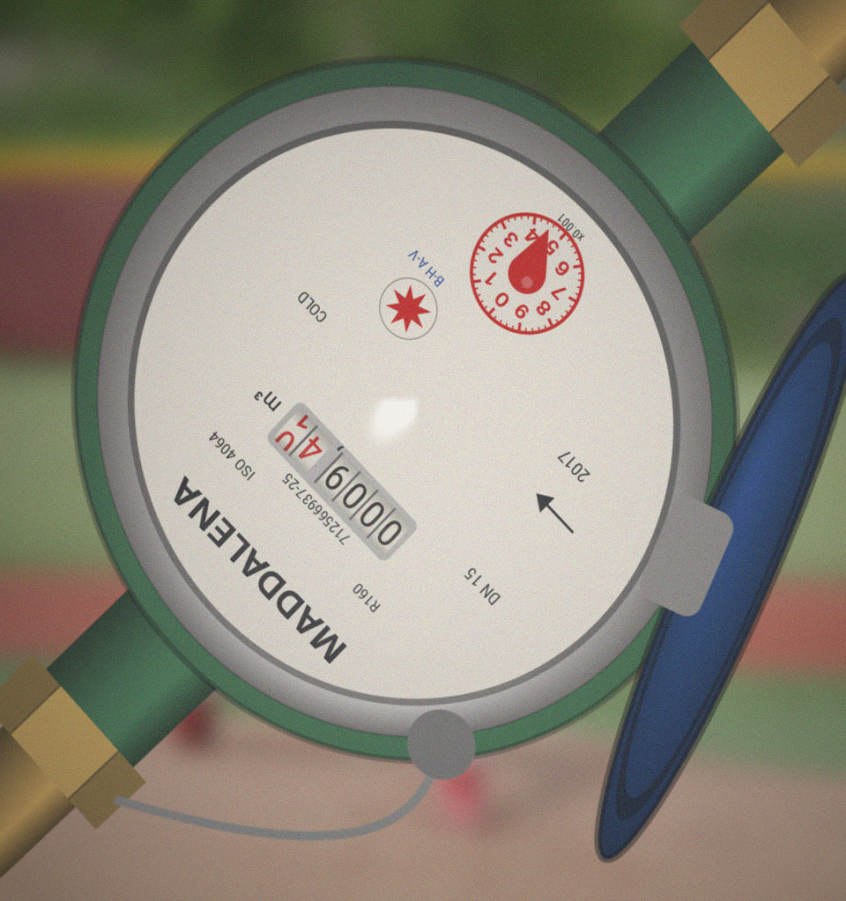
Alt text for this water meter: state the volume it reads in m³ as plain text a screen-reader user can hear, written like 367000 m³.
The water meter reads 9.404 m³
